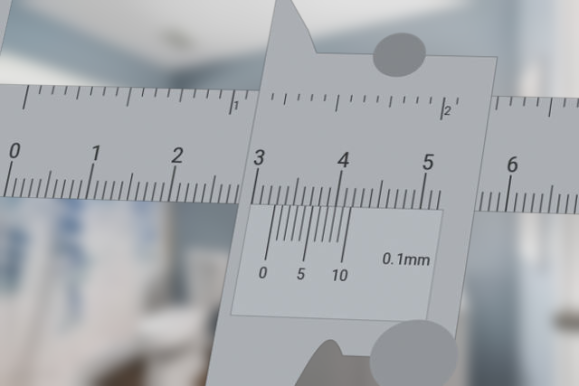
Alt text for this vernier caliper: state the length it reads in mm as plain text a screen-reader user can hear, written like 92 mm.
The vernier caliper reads 32.8 mm
